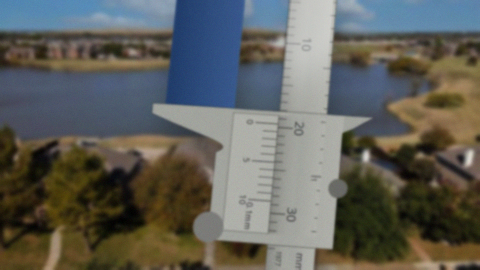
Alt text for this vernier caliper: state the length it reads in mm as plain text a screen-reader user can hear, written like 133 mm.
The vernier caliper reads 19.6 mm
